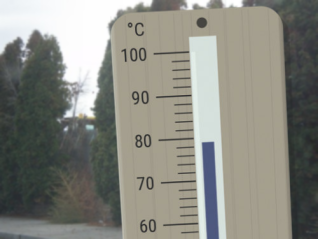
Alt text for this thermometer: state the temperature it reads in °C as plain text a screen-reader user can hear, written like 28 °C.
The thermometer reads 79 °C
